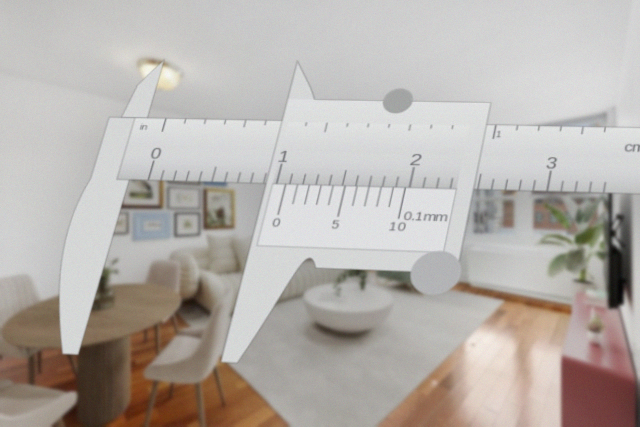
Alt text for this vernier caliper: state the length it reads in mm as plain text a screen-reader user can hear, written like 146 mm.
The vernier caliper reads 10.7 mm
